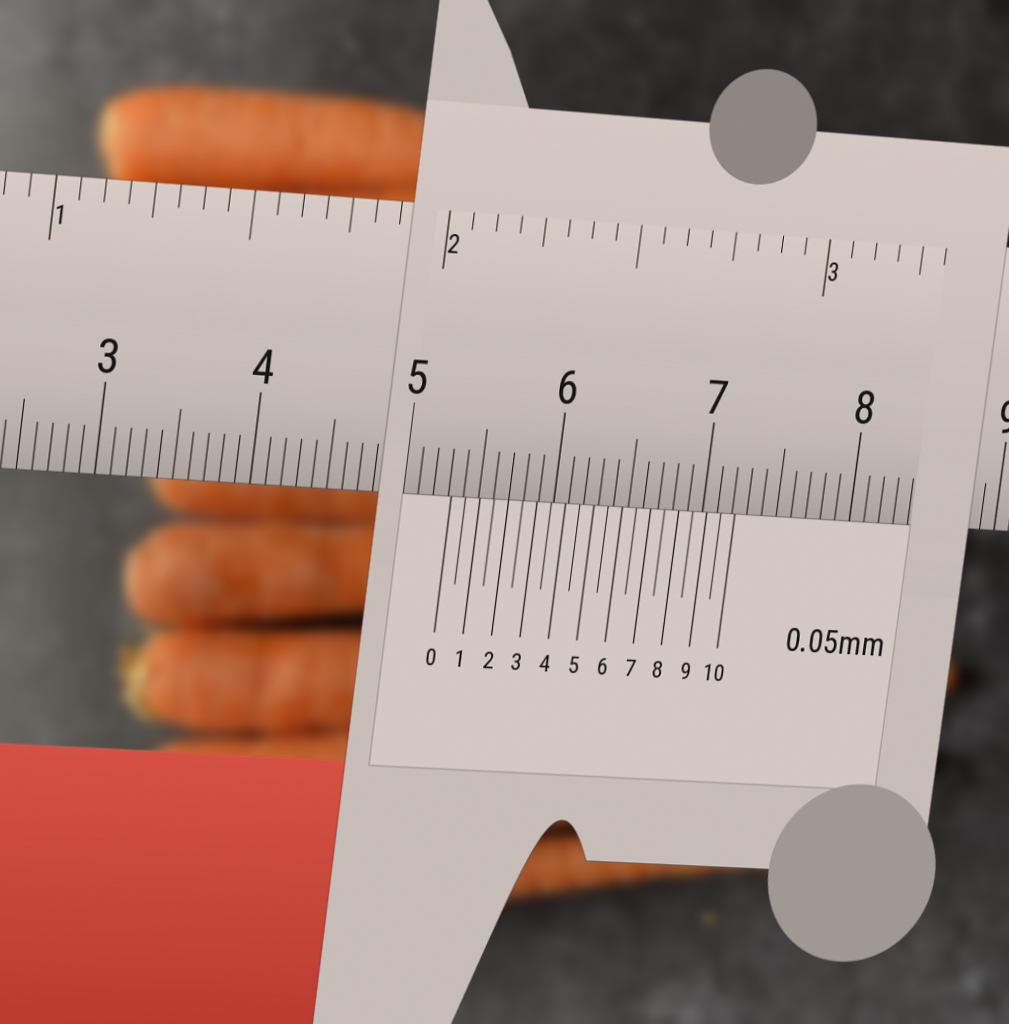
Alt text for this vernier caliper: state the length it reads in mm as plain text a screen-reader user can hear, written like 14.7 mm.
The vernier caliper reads 53.2 mm
